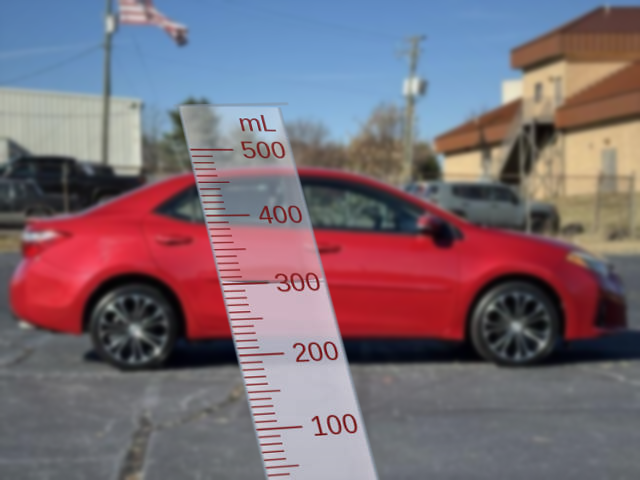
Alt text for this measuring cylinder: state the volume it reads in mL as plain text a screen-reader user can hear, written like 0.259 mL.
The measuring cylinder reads 300 mL
